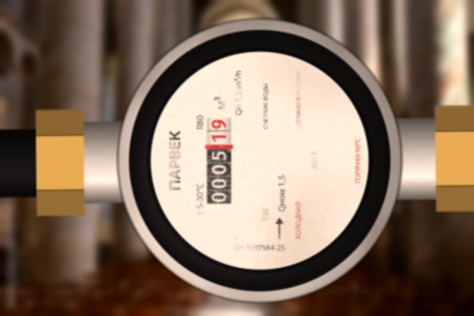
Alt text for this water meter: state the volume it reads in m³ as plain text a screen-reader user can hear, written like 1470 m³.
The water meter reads 5.19 m³
